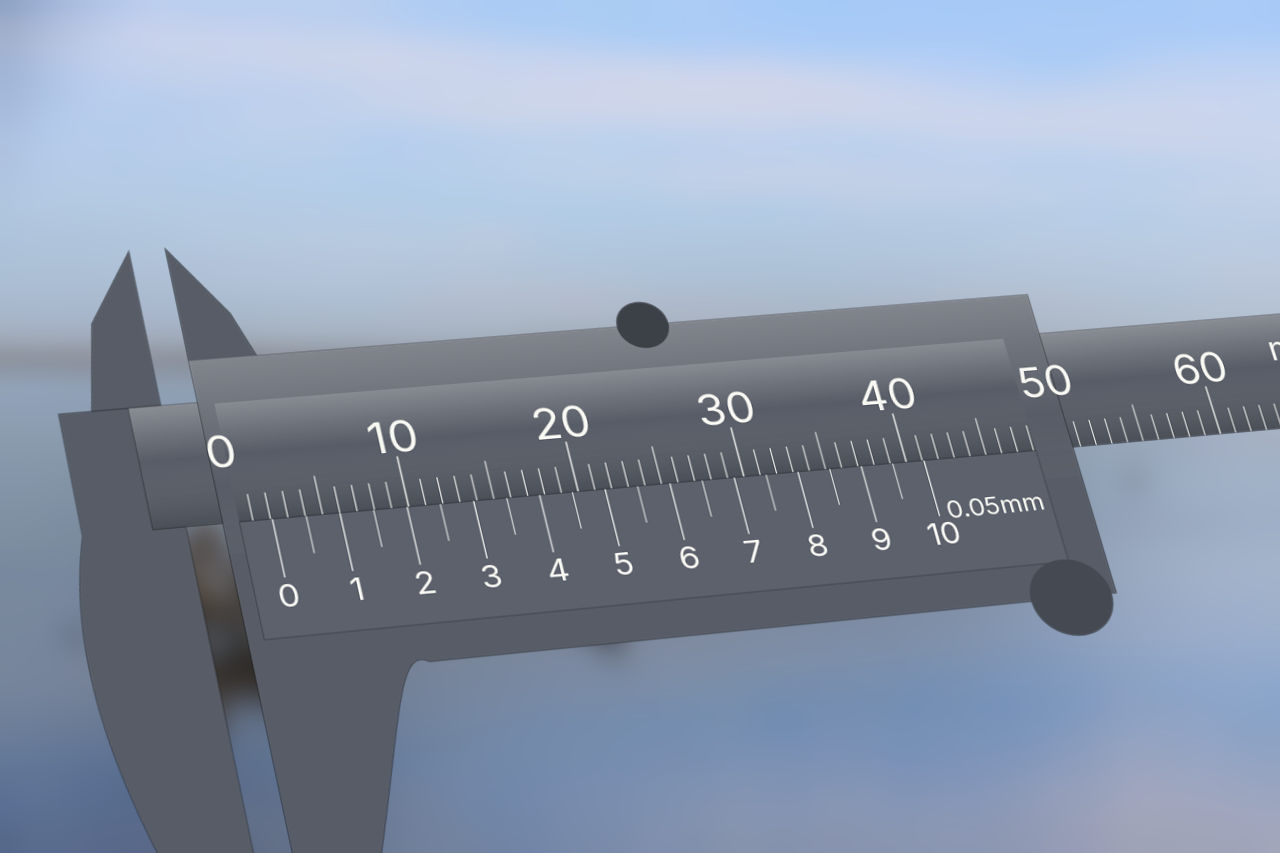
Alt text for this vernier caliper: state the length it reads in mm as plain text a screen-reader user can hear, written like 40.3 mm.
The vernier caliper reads 2.1 mm
